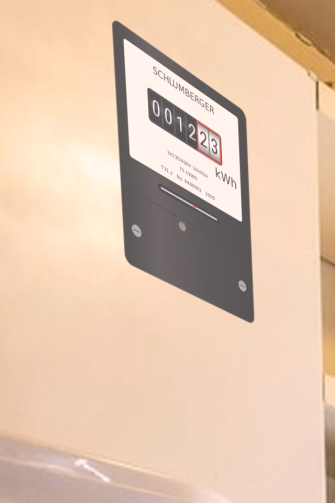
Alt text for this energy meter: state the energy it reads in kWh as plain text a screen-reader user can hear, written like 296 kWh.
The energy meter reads 12.23 kWh
